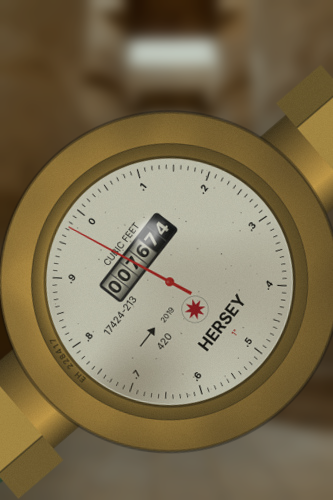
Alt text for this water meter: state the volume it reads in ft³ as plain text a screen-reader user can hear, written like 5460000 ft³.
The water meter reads 7673.97 ft³
